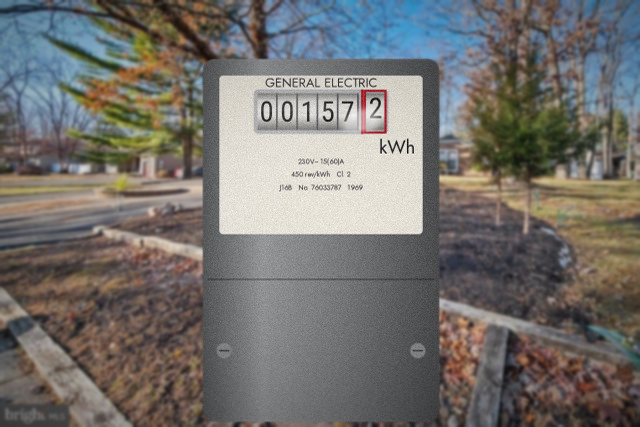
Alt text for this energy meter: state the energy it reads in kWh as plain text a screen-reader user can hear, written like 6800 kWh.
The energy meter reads 157.2 kWh
